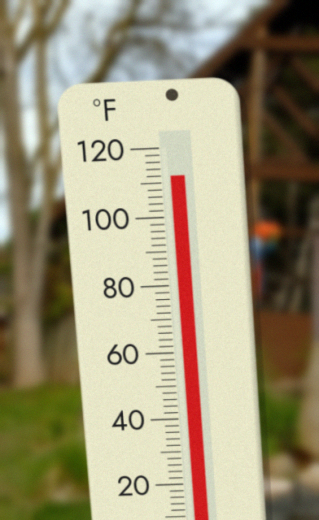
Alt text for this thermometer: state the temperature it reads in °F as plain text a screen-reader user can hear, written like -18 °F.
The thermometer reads 112 °F
